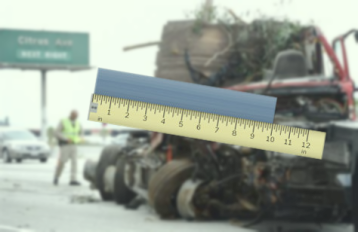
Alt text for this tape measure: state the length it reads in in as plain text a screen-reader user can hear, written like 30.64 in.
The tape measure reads 10 in
